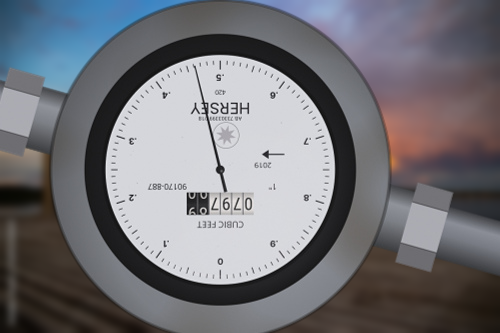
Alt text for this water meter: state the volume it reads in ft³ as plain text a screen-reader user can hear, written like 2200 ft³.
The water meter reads 79789.46 ft³
